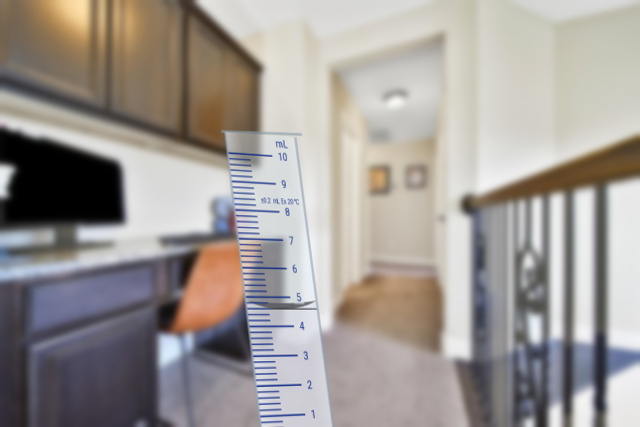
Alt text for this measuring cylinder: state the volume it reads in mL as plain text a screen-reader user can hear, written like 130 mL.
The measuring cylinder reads 4.6 mL
